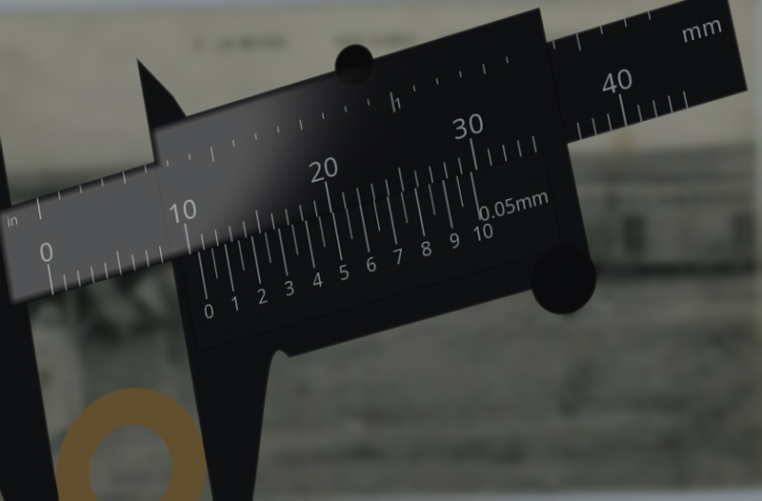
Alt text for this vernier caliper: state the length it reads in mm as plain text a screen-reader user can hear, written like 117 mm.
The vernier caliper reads 10.6 mm
